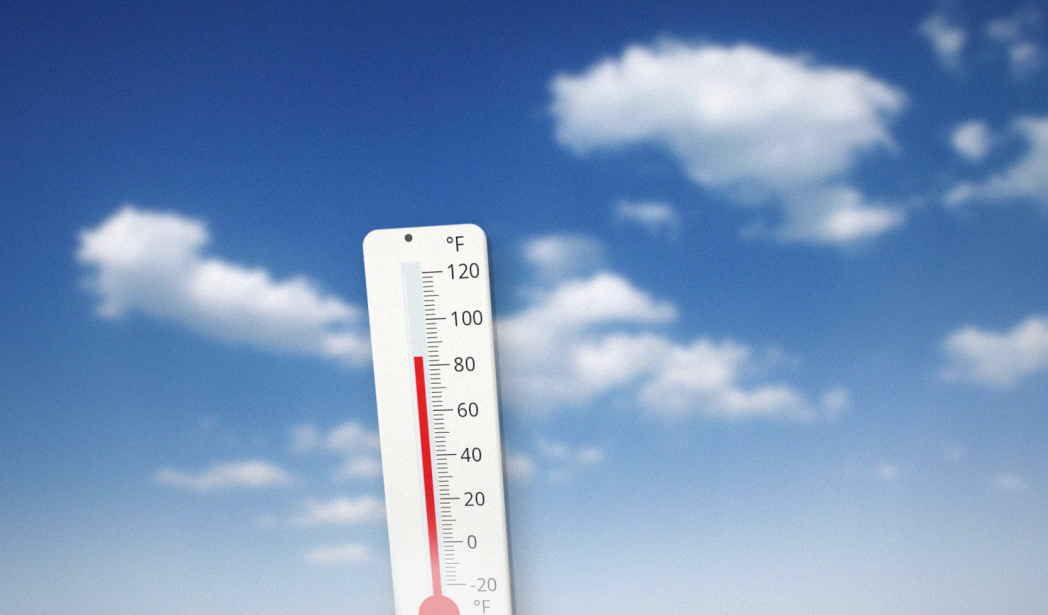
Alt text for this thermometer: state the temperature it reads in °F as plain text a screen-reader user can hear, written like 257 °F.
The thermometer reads 84 °F
